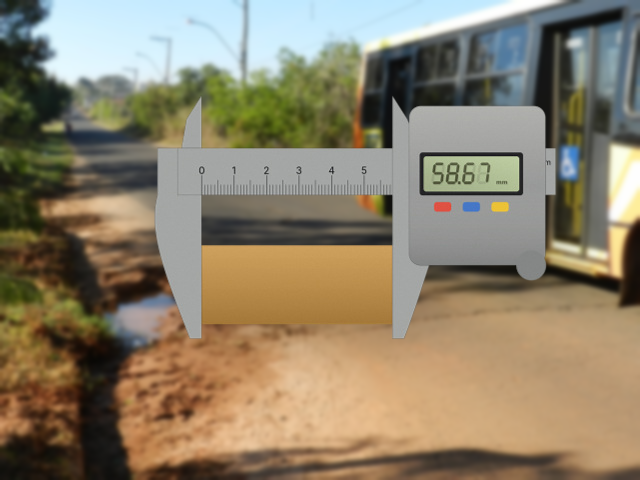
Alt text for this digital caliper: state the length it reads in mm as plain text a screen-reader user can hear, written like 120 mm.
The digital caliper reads 58.67 mm
